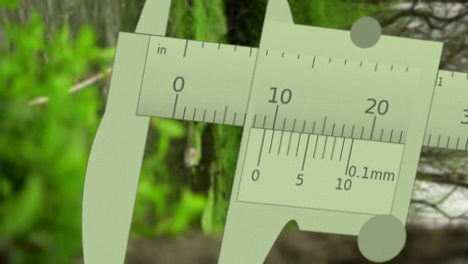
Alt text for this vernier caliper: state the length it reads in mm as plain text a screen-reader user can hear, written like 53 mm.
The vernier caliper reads 9.2 mm
